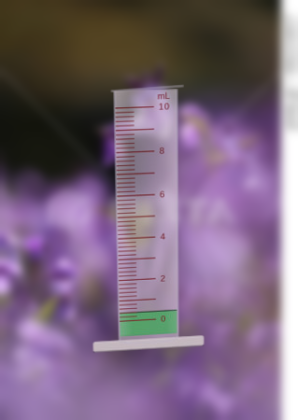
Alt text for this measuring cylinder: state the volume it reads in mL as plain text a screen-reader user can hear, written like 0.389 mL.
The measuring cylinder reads 0.4 mL
